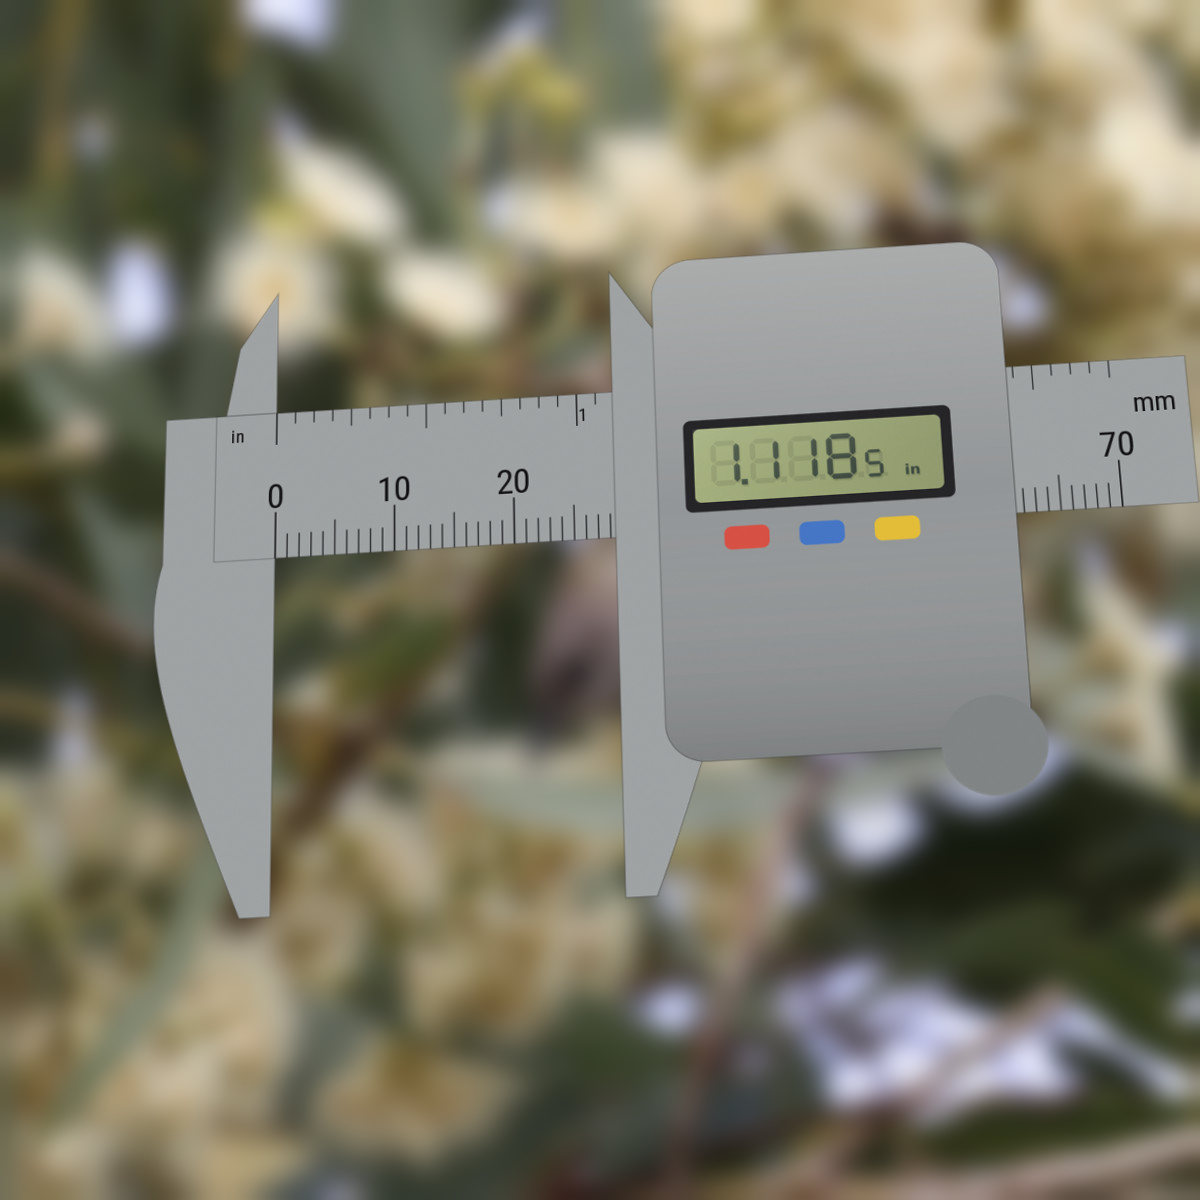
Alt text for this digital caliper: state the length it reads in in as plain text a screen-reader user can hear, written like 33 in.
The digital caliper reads 1.1185 in
